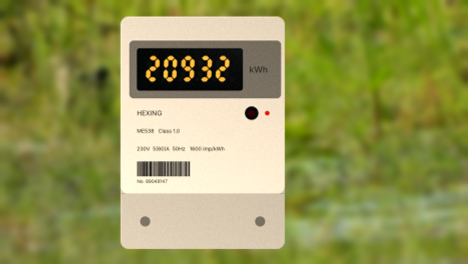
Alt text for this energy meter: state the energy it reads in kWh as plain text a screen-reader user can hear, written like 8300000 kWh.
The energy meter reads 20932 kWh
